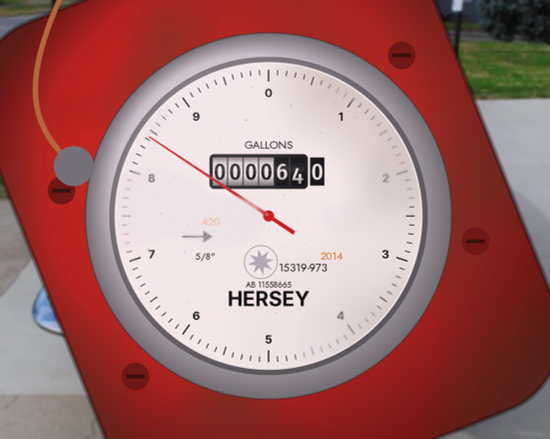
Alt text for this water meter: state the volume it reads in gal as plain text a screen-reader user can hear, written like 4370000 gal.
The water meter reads 638.4 gal
